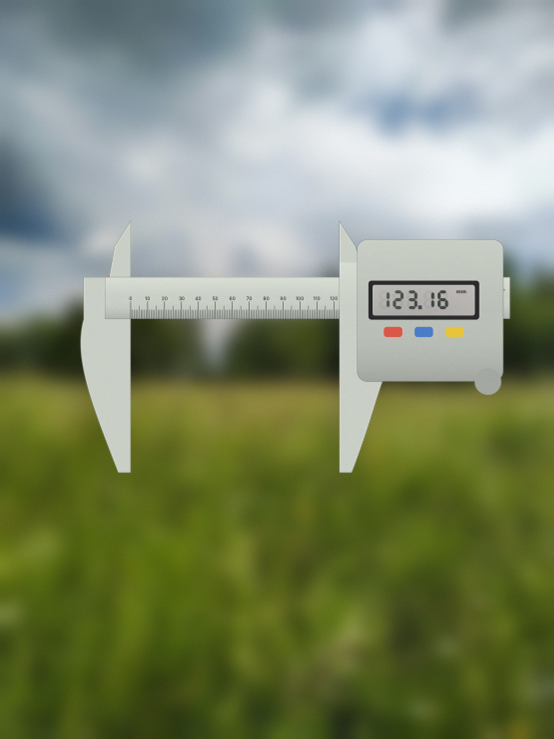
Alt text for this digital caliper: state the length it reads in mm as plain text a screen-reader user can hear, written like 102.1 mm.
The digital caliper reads 123.16 mm
